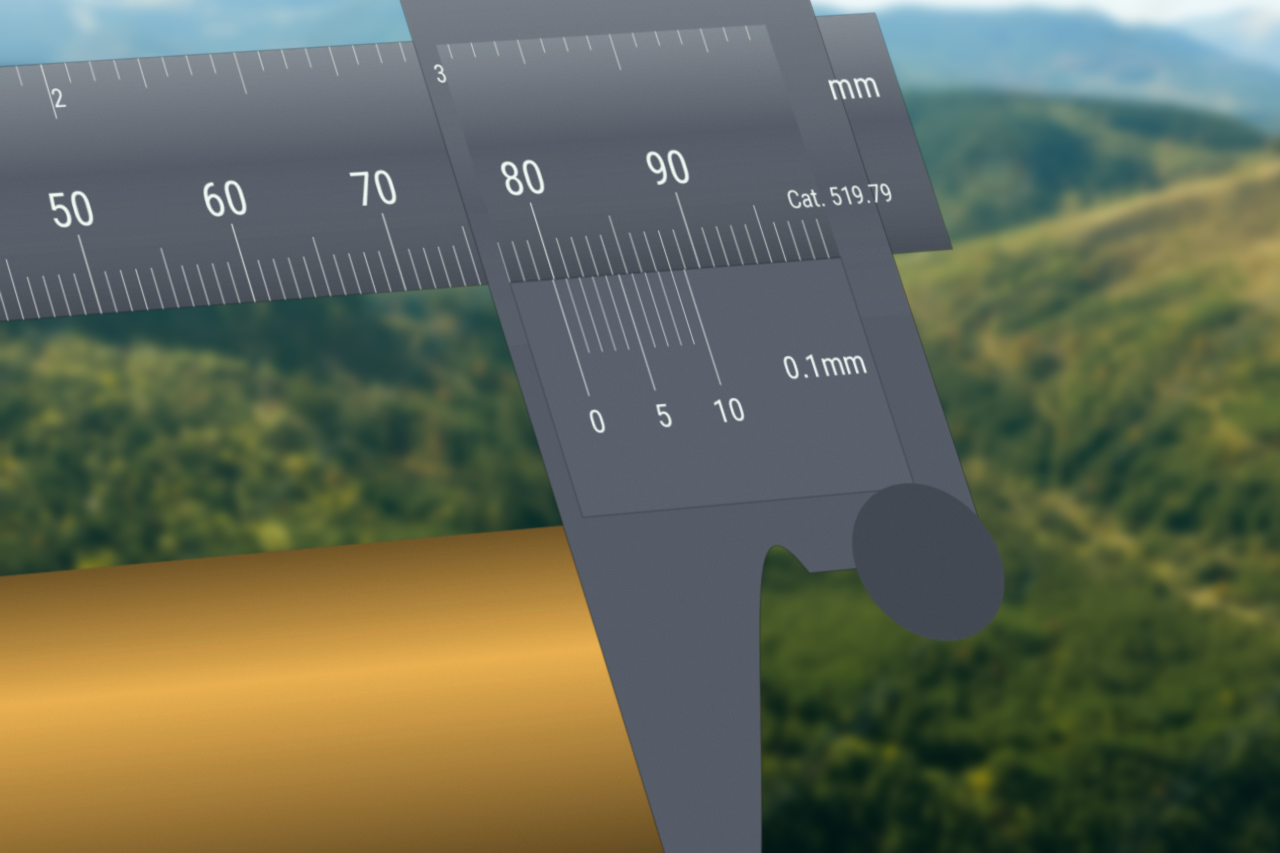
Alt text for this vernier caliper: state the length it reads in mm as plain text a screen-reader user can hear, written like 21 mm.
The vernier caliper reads 79.9 mm
